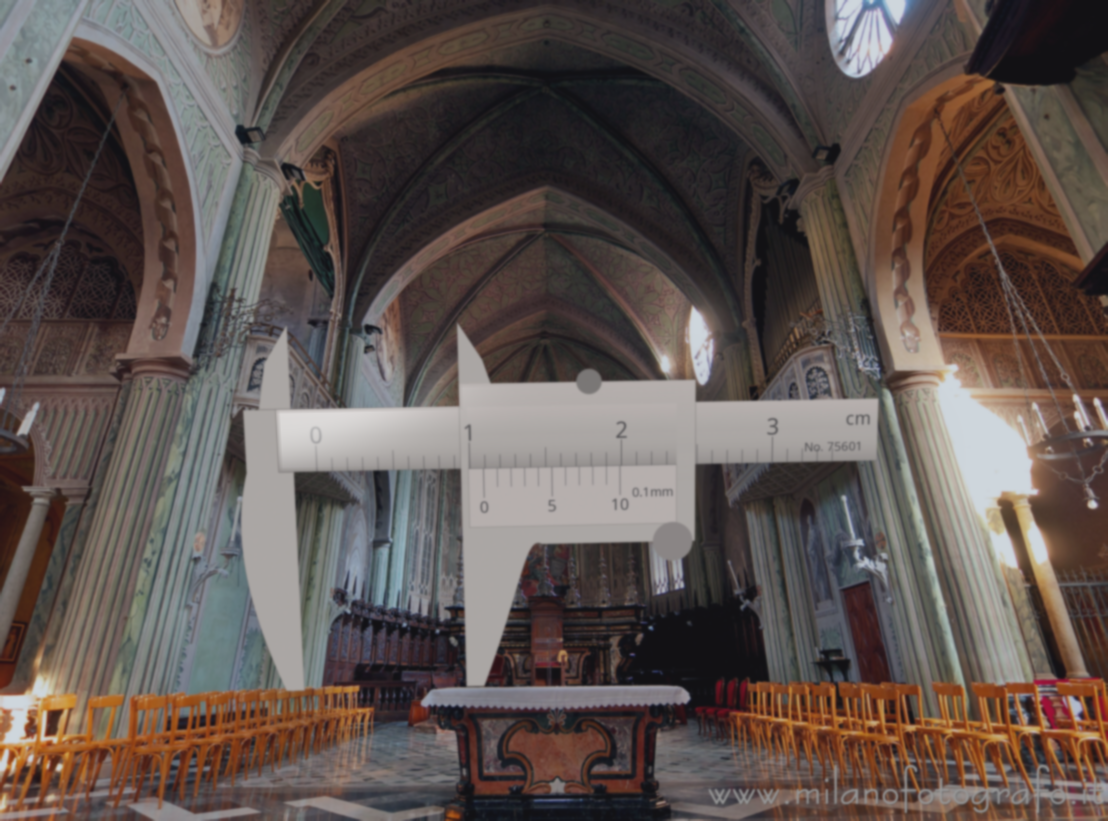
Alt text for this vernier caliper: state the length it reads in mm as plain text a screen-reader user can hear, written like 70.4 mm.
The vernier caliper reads 10.9 mm
